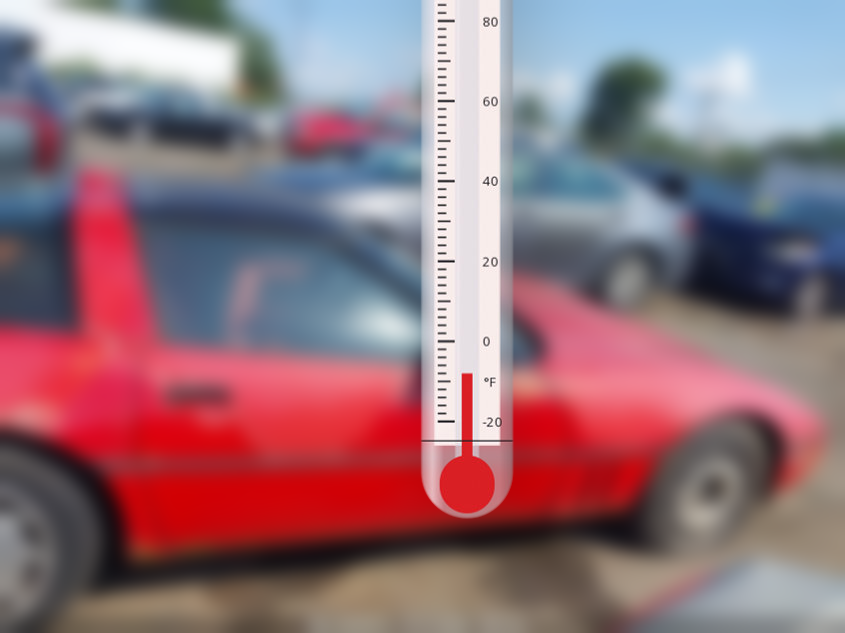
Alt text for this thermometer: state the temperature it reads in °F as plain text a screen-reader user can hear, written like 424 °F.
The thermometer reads -8 °F
